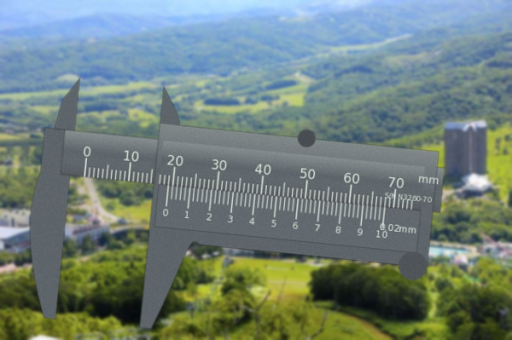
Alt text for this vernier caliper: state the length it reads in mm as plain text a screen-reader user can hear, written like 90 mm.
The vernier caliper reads 19.0 mm
